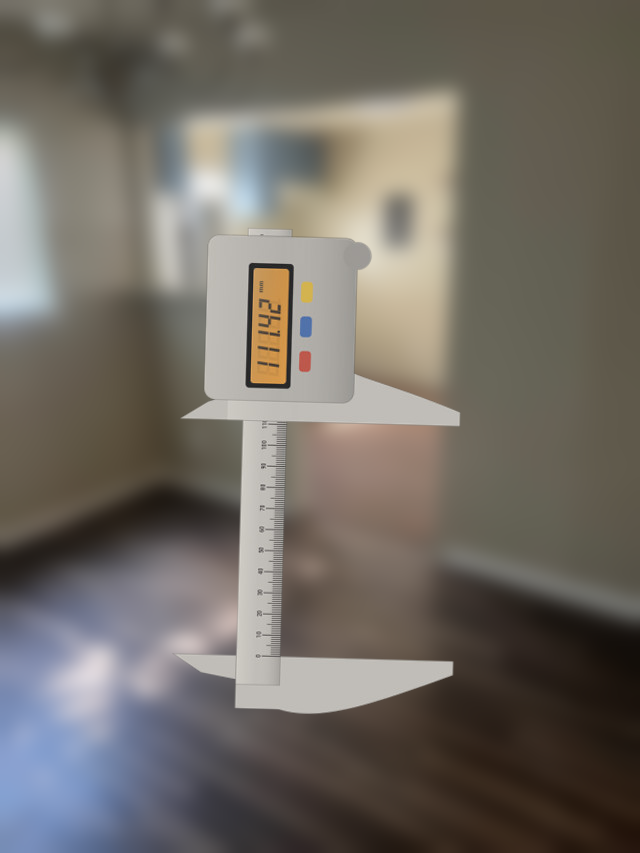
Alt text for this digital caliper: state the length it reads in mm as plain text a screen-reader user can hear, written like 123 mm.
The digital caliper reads 111.42 mm
